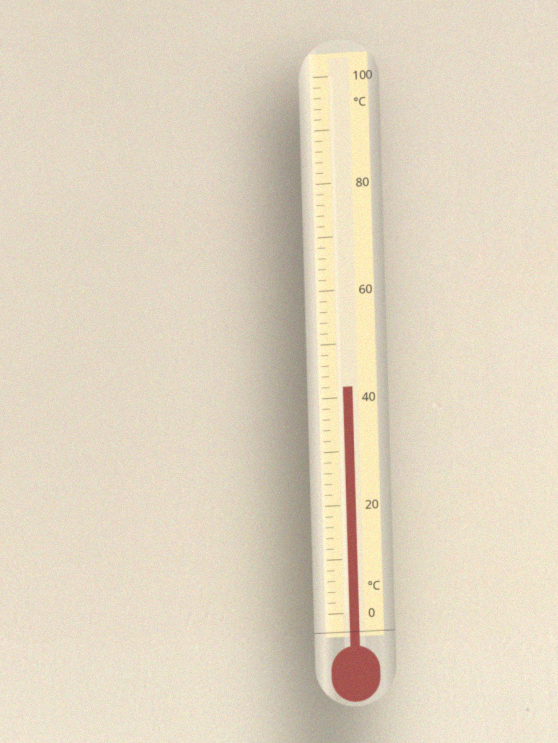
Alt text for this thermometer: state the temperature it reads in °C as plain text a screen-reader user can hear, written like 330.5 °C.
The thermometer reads 42 °C
